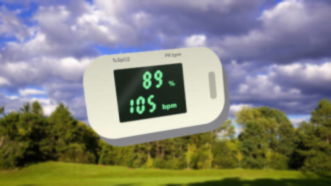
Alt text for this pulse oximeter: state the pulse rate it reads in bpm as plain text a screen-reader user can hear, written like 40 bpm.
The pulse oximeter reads 105 bpm
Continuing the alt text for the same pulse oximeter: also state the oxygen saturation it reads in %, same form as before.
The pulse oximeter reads 89 %
